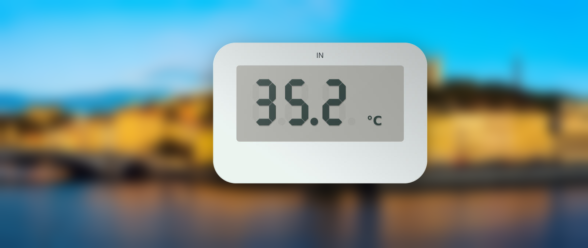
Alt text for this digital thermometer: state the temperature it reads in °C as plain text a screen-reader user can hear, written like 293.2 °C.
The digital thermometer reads 35.2 °C
